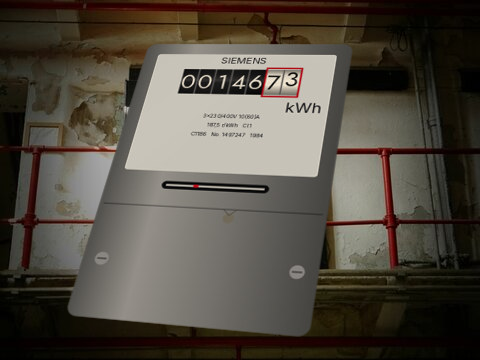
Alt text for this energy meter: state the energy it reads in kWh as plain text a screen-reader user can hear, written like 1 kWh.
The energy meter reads 146.73 kWh
